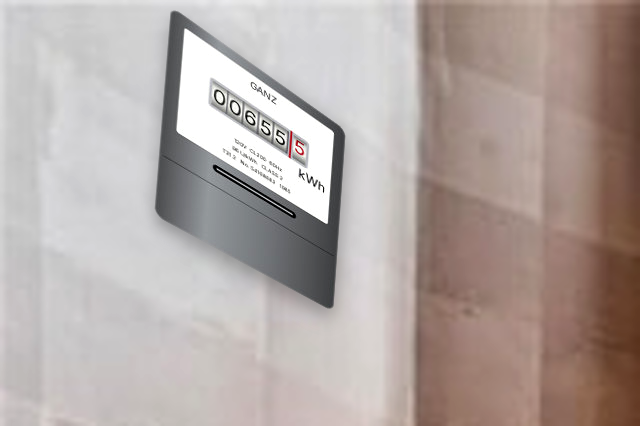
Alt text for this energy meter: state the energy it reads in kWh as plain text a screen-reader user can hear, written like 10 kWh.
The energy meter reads 655.5 kWh
